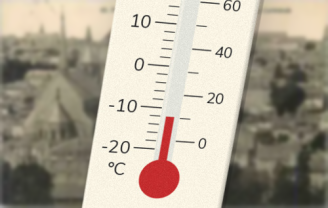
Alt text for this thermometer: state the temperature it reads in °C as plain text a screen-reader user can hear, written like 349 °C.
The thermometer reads -12 °C
